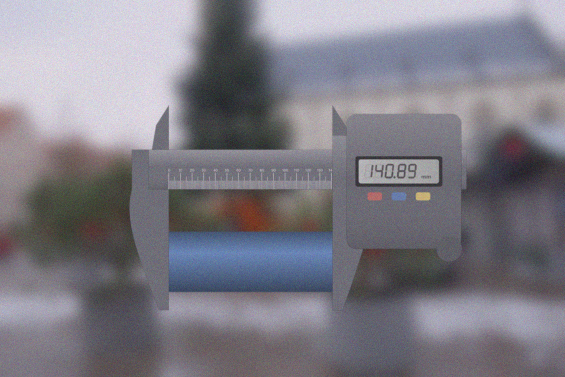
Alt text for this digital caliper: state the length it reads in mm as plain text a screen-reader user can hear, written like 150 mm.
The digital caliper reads 140.89 mm
